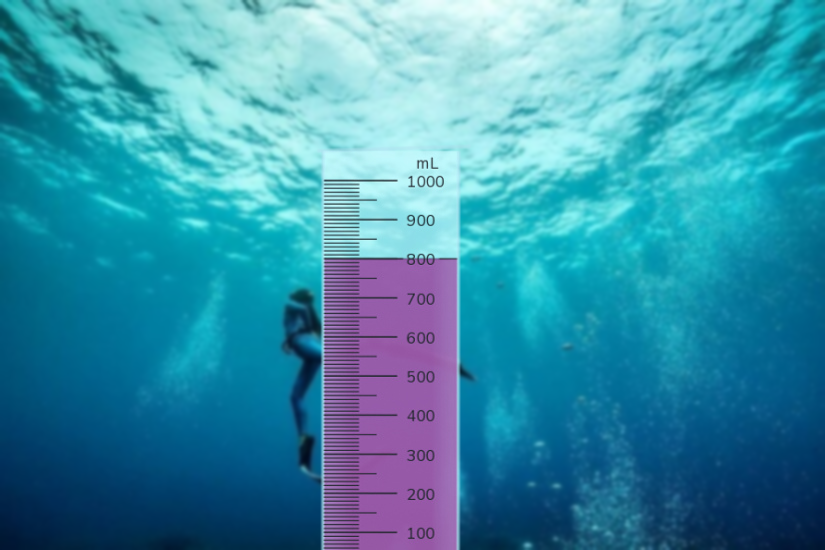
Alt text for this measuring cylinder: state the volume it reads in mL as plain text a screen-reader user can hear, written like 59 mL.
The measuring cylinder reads 800 mL
